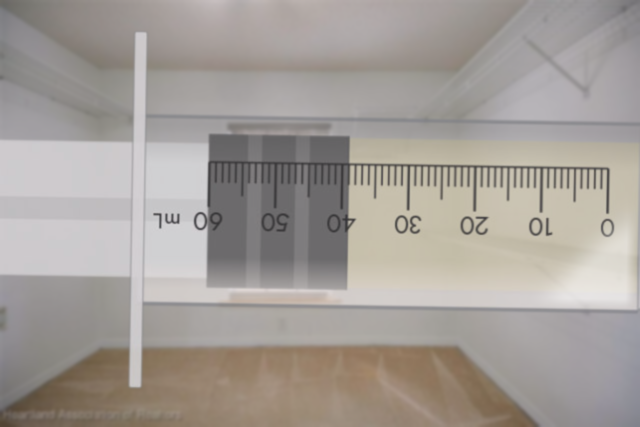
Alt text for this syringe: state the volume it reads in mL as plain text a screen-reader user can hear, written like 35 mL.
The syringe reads 39 mL
